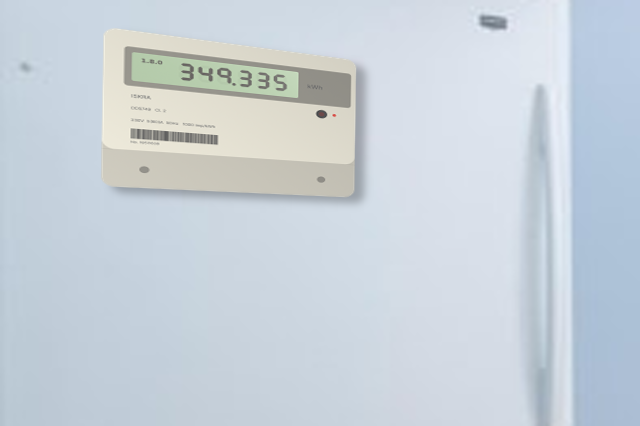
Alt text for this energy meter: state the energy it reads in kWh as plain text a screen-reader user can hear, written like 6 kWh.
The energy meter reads 349.335 kWh
